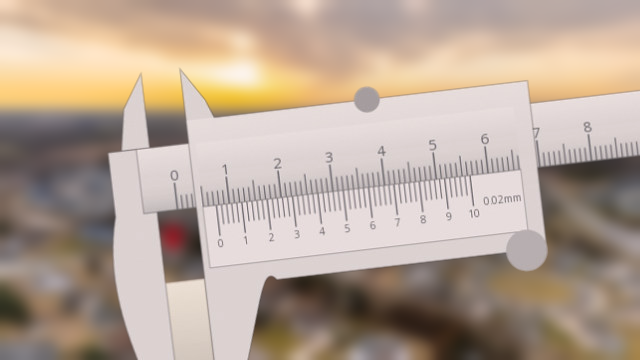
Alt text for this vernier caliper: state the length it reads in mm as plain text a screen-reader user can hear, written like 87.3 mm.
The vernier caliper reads 7.5 mm
